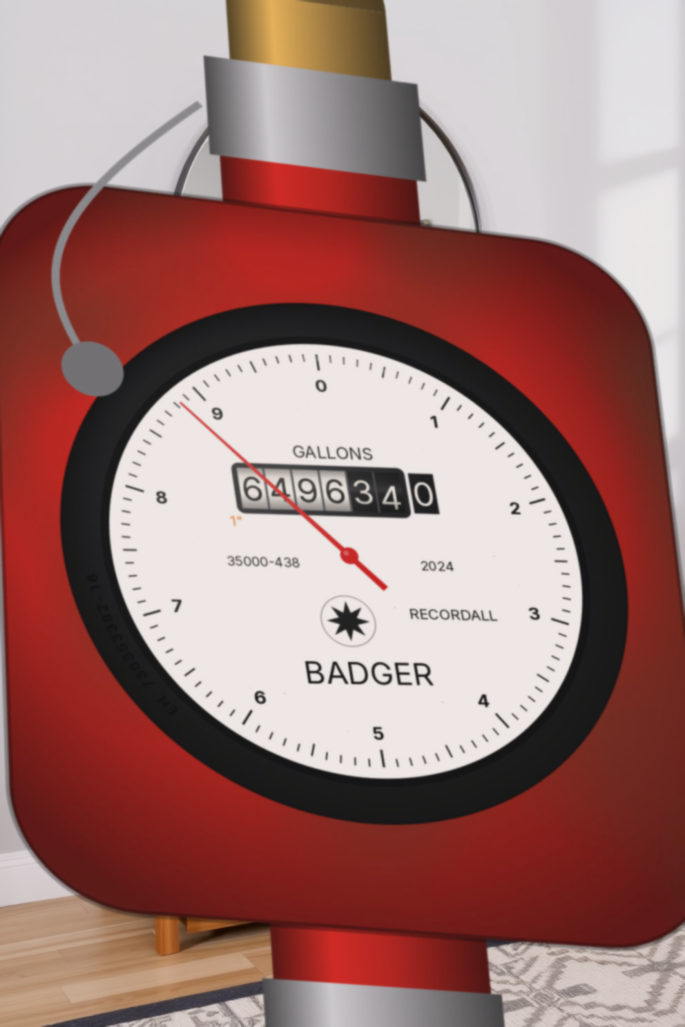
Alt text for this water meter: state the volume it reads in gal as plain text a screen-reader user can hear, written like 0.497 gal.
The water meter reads 6496338.8 gal
